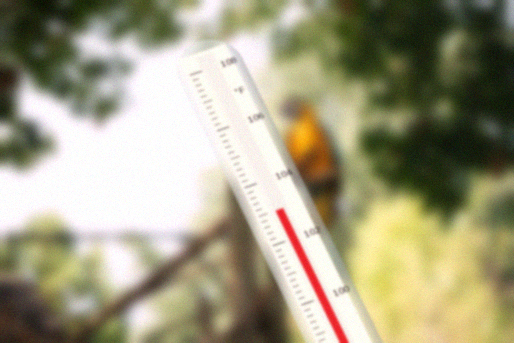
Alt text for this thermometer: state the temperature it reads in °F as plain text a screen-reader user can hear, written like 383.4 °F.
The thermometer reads 103 °F
